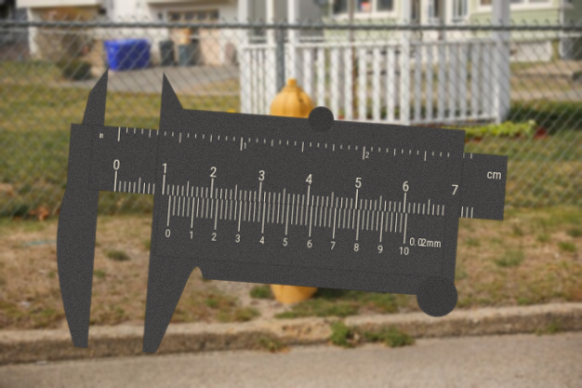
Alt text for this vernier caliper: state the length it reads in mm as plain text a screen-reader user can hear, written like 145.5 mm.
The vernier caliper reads 11.5 mm
